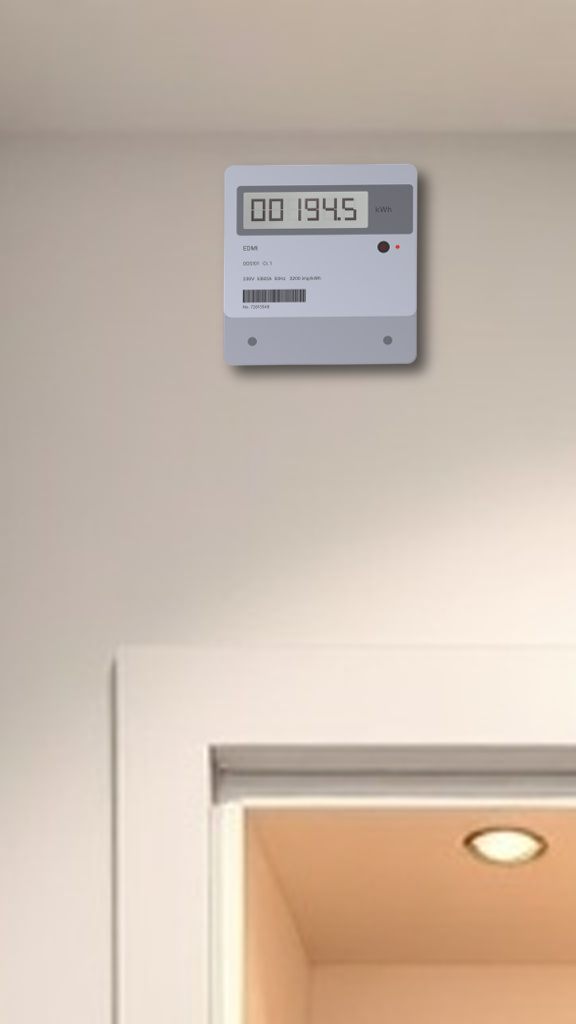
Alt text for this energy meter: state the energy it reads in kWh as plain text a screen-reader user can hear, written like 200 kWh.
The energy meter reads 194.5 kWh
